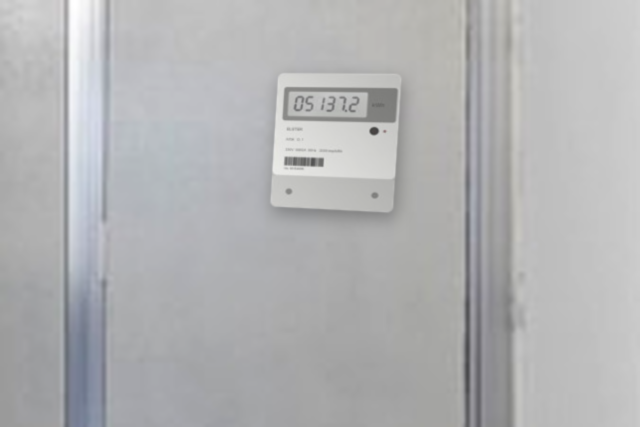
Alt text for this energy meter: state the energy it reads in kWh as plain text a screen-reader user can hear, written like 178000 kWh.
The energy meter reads 5137.2 kWh
